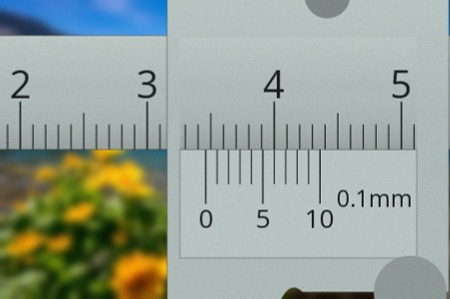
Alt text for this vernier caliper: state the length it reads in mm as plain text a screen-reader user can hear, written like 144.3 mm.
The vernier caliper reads 34.6 mm
